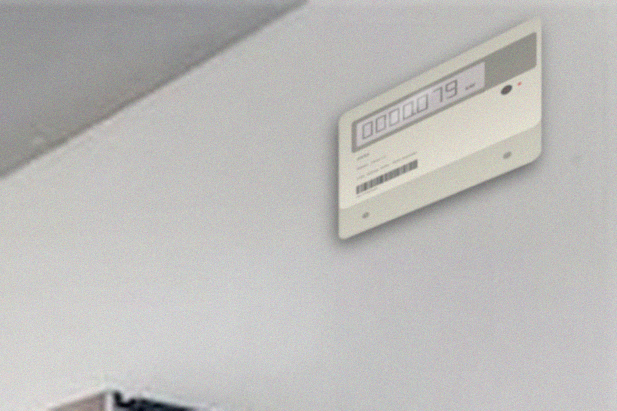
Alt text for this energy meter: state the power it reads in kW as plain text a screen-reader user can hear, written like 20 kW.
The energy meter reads 0.079 kW
